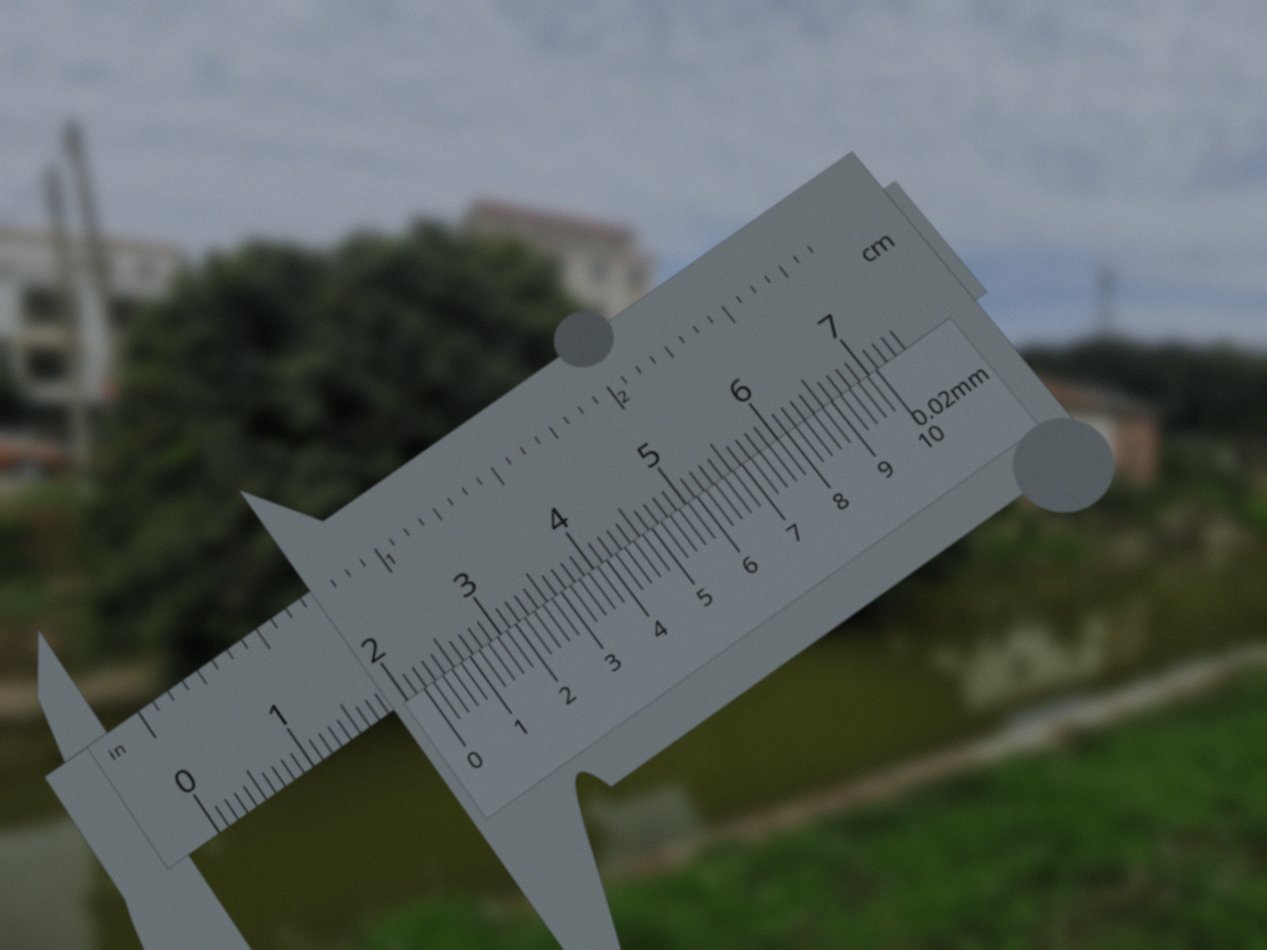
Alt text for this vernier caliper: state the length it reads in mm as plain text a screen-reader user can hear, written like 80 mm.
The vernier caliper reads 21.8 mm
